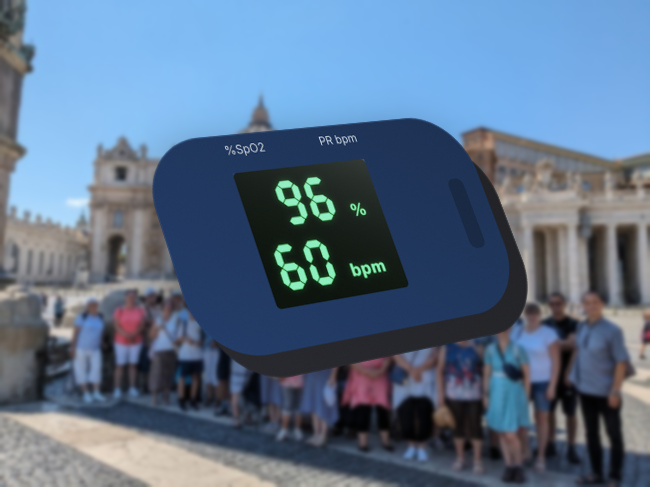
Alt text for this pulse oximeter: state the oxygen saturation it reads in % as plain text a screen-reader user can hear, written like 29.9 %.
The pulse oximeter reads 96 %
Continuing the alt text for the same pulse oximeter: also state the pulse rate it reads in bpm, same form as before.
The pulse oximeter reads 60 bpm
